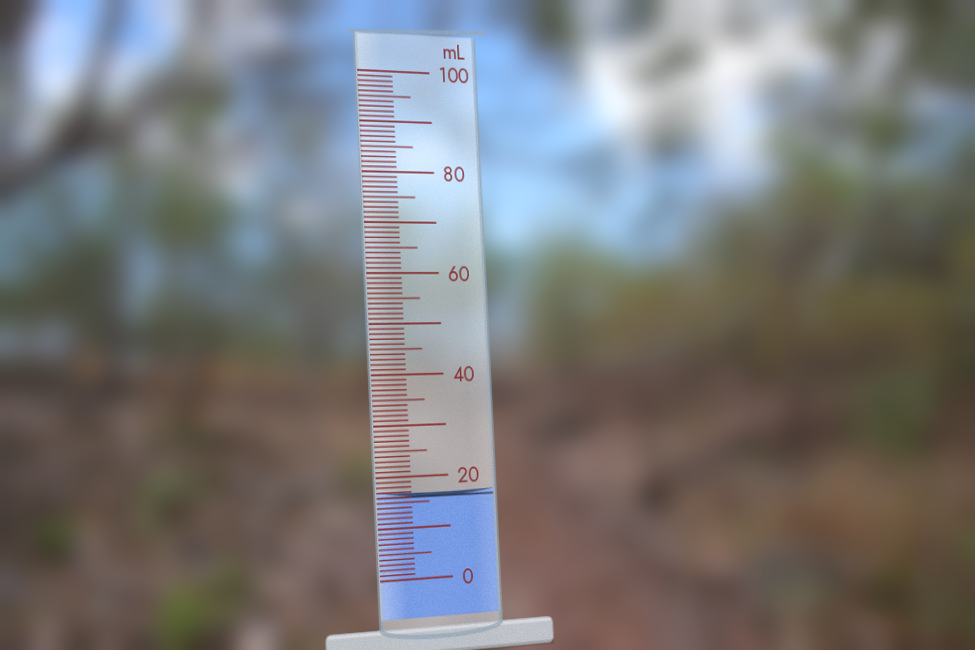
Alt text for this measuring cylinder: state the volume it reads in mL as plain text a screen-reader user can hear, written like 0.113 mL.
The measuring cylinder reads 16 mL
